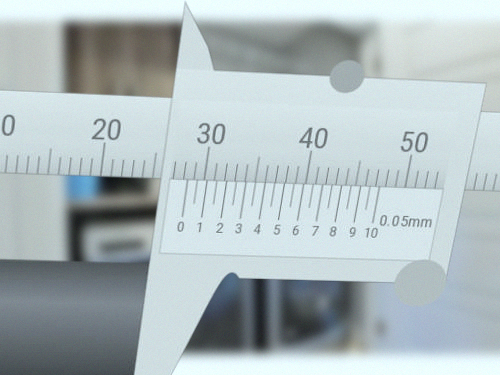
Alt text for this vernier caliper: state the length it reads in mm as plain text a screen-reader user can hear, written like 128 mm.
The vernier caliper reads 28.4 mm
